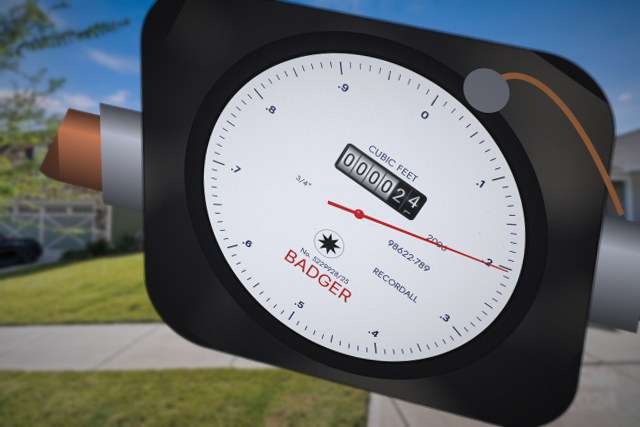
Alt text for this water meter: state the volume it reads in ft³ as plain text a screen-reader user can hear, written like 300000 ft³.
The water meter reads 24.20 ft³
